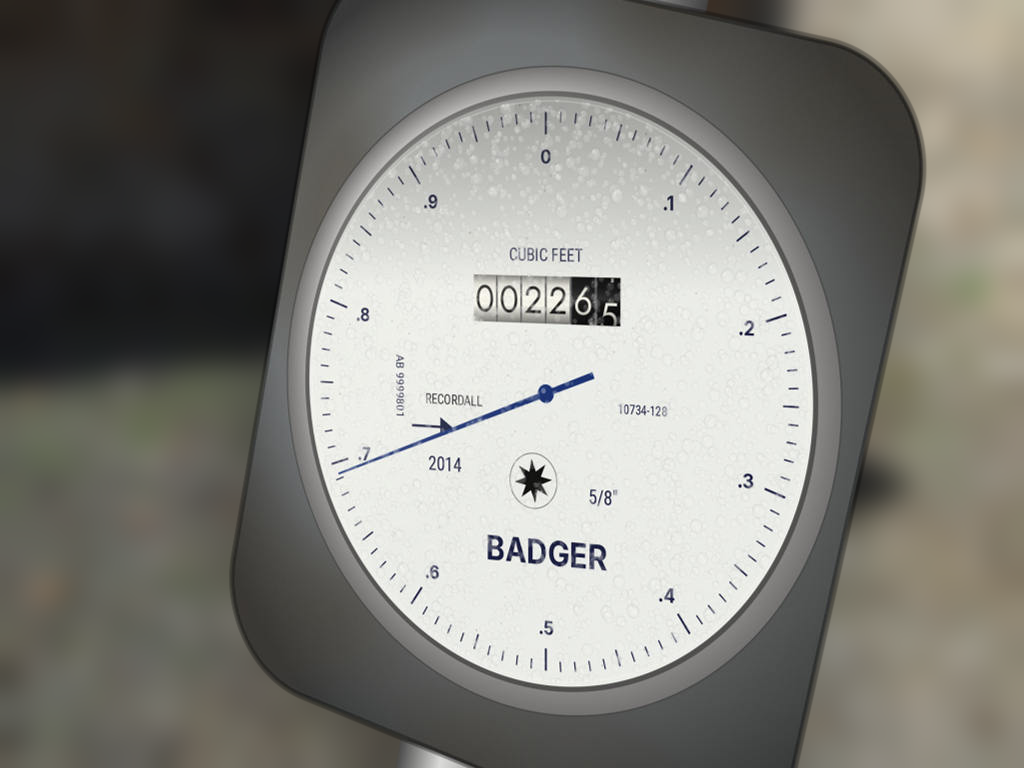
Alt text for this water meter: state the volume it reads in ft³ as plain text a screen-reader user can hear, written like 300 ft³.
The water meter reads 2264.69 ft³
